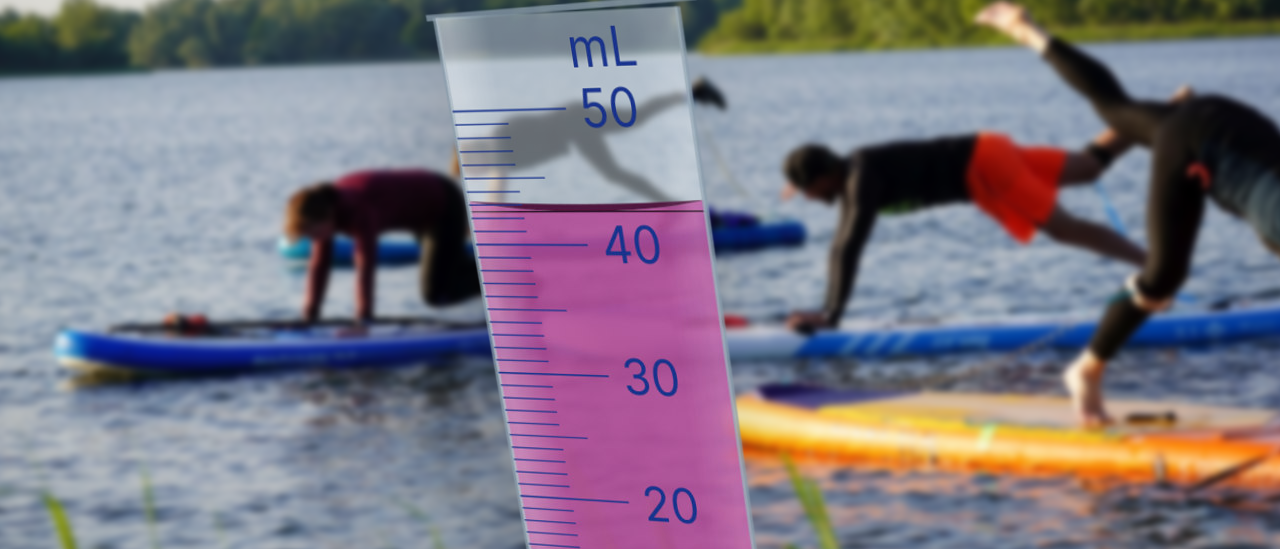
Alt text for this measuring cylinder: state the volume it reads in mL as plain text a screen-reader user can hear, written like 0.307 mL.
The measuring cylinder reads 42.5 mL
